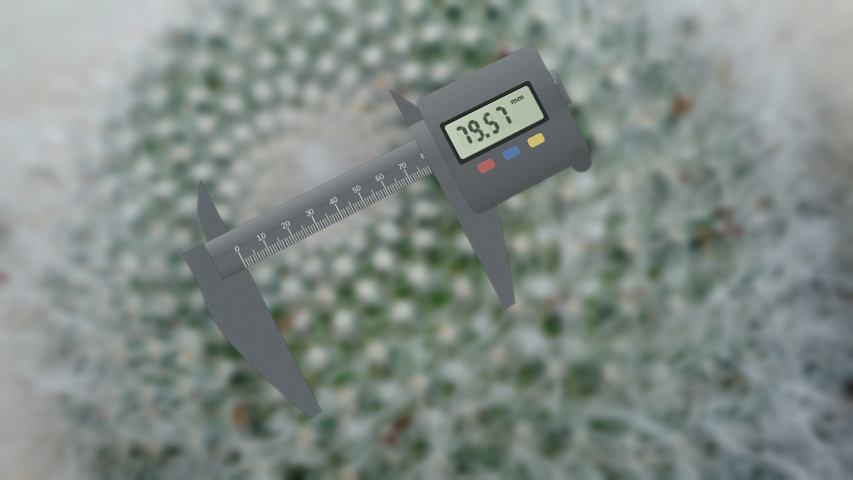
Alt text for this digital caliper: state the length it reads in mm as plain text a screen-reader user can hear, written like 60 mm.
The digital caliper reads 79.57 mm
